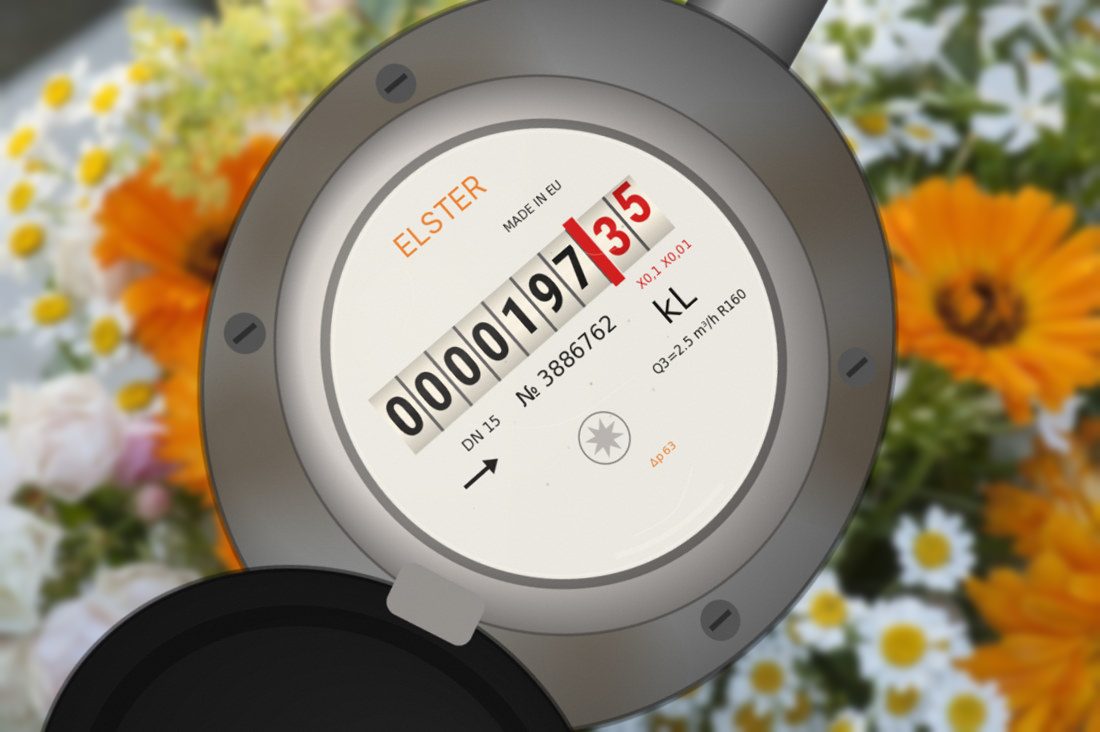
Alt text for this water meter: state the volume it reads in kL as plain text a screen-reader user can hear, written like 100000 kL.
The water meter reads 197.35 kL
